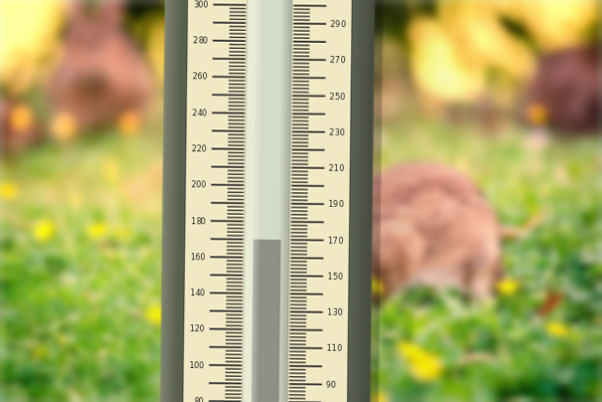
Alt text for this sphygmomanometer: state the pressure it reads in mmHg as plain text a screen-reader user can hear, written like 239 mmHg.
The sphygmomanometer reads 170 mmHg
